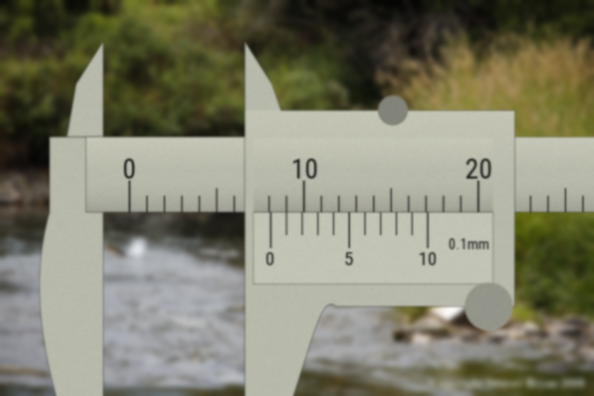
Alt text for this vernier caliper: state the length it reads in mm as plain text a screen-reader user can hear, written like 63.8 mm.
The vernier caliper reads 8.1 mm
